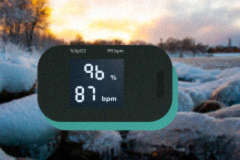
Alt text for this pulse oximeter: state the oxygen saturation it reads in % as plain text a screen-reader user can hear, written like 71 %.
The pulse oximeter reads 96 %
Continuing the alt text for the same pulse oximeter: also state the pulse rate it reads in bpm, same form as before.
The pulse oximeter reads 87 bpm
